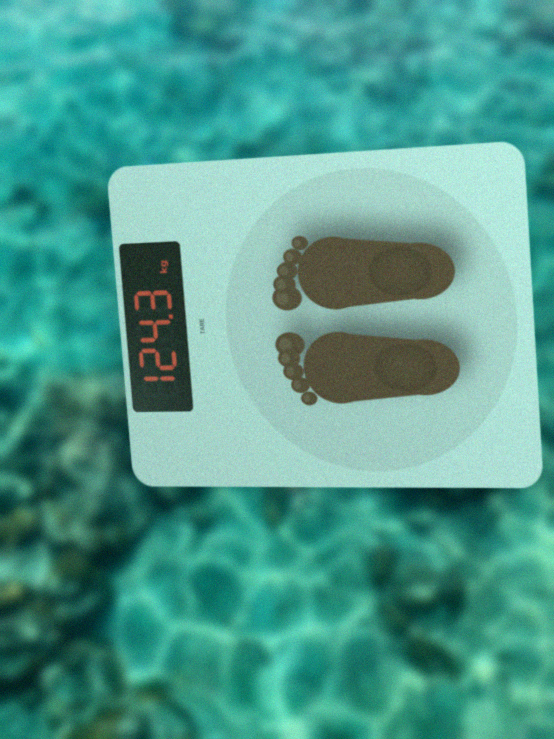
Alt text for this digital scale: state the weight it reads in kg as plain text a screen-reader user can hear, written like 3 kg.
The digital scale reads 124.3 kg
